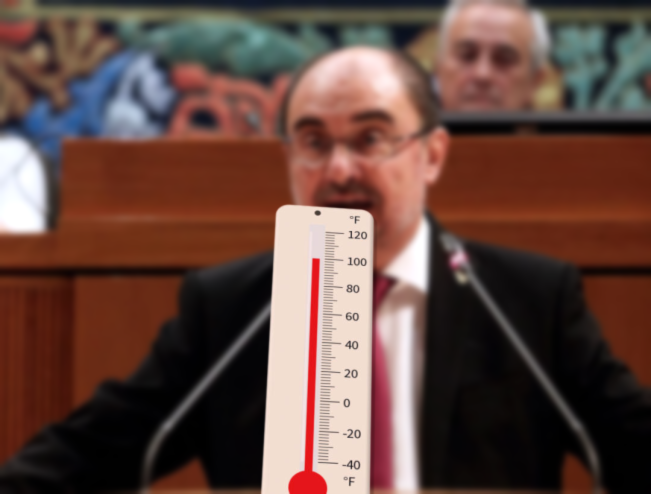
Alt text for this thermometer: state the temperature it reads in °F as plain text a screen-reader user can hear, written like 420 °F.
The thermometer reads 100 °F
